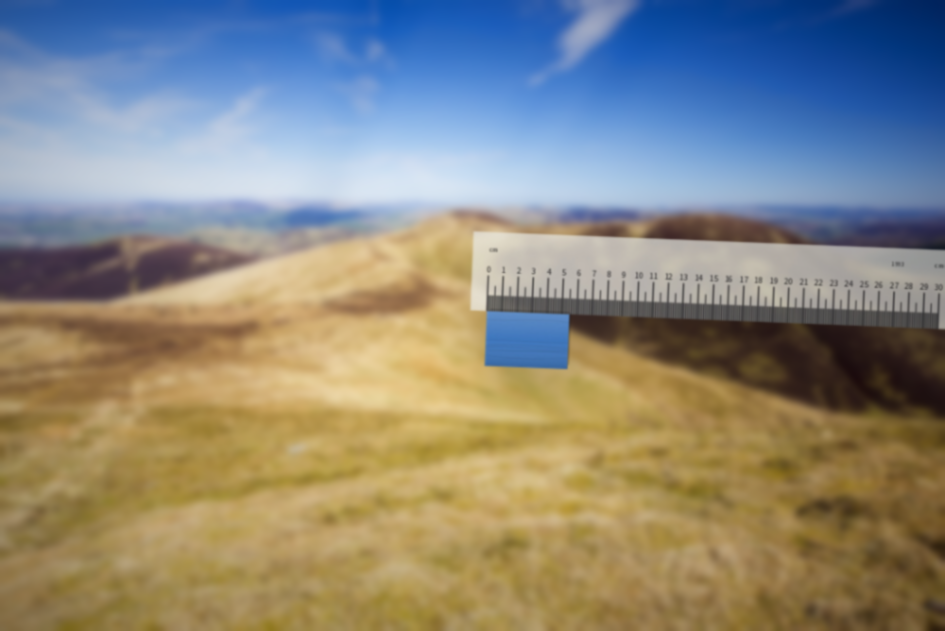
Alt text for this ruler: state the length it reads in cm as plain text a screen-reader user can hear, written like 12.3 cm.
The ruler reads 5.5 cm
